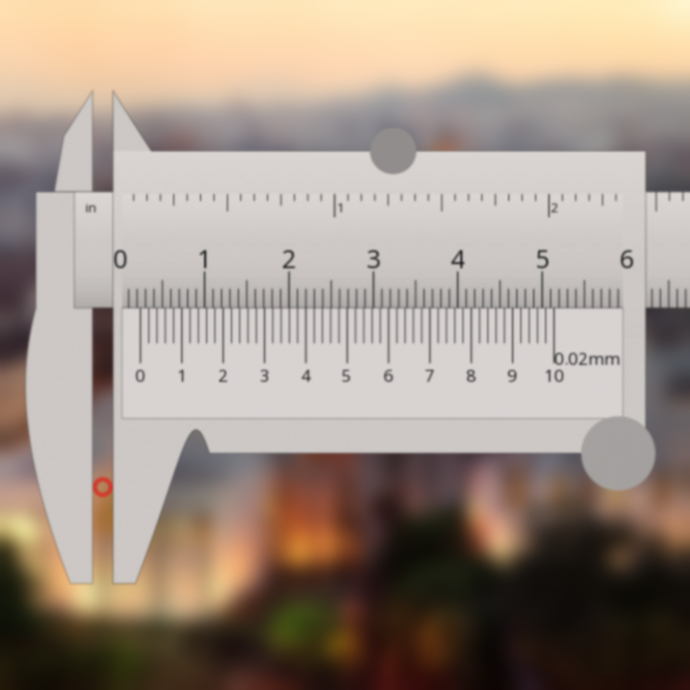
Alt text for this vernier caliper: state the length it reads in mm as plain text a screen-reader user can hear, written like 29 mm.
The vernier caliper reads 2.4 mm
